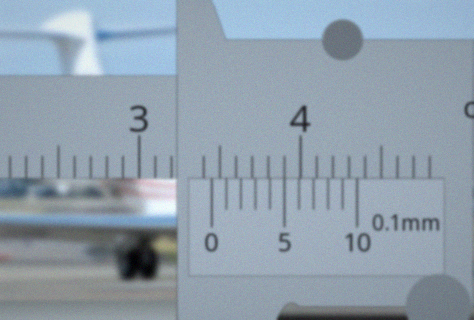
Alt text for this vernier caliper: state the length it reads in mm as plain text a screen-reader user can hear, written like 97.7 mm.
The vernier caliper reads 34.5 mm
